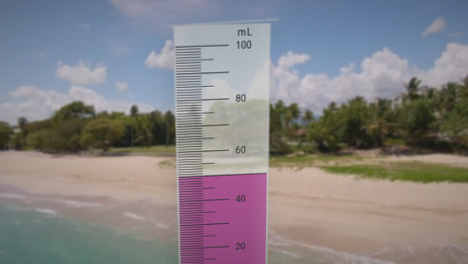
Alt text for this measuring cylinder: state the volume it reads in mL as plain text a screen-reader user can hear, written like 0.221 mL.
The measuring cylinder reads 50 mL
